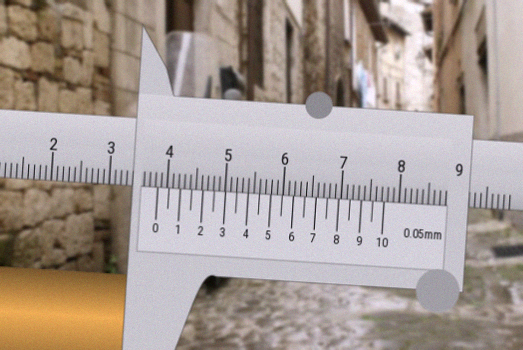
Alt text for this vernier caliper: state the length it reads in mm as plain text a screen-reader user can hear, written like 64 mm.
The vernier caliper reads 38.4 mm
